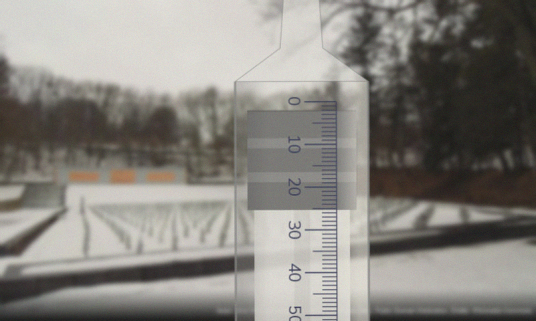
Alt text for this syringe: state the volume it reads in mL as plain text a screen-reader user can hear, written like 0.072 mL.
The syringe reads 2 mL
